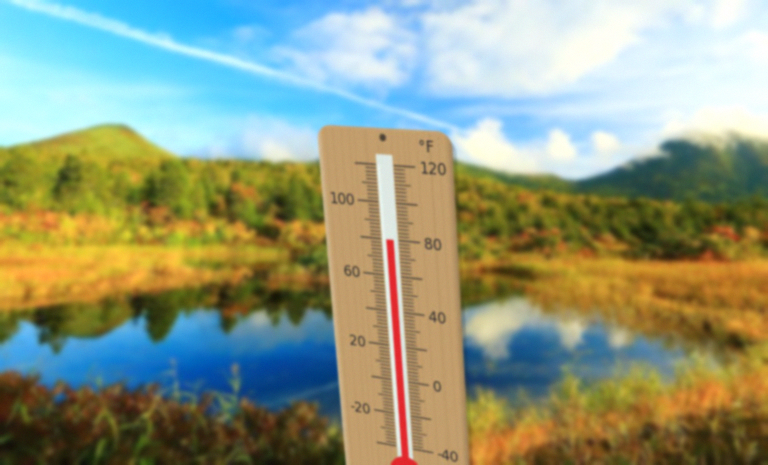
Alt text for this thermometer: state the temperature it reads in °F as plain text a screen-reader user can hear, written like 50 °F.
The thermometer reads 80 °F
